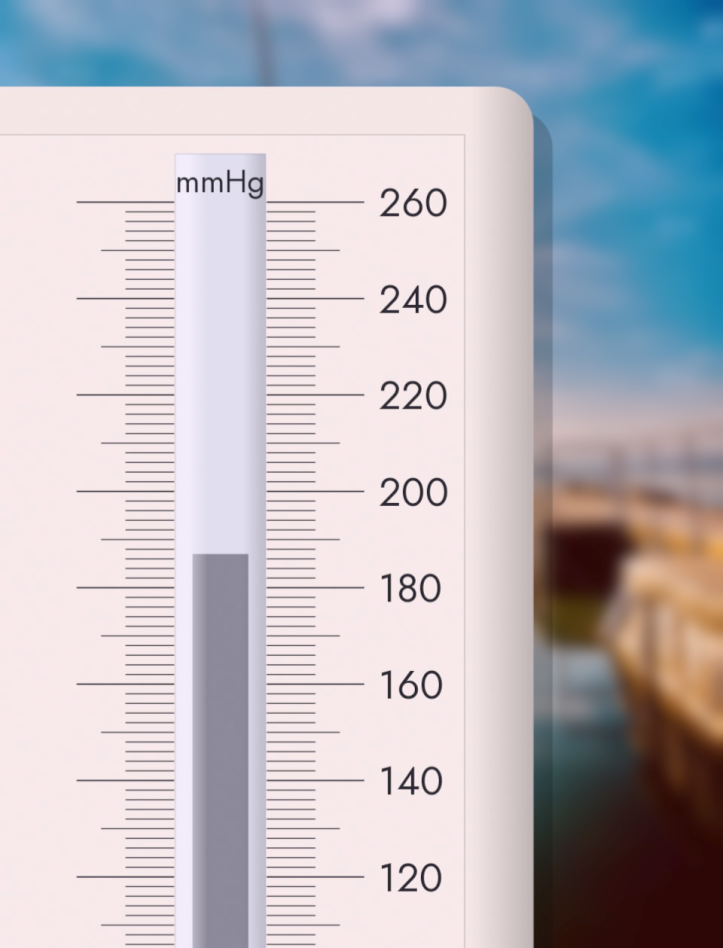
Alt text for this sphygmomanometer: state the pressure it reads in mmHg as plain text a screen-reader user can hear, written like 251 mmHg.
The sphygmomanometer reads 187 mmHg
